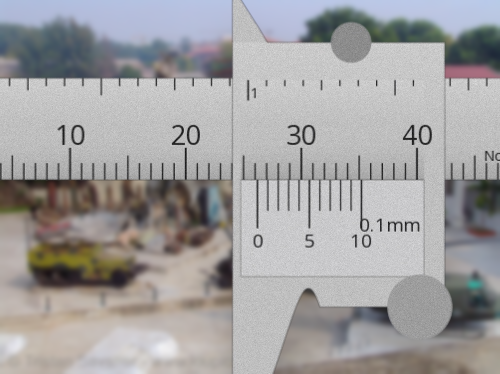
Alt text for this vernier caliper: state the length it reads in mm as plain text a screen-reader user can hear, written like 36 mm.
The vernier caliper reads 26.2 mm
